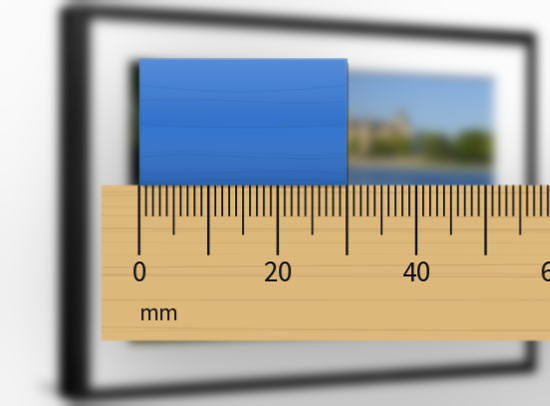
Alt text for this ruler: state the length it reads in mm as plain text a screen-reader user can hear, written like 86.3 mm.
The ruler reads 30 mm
